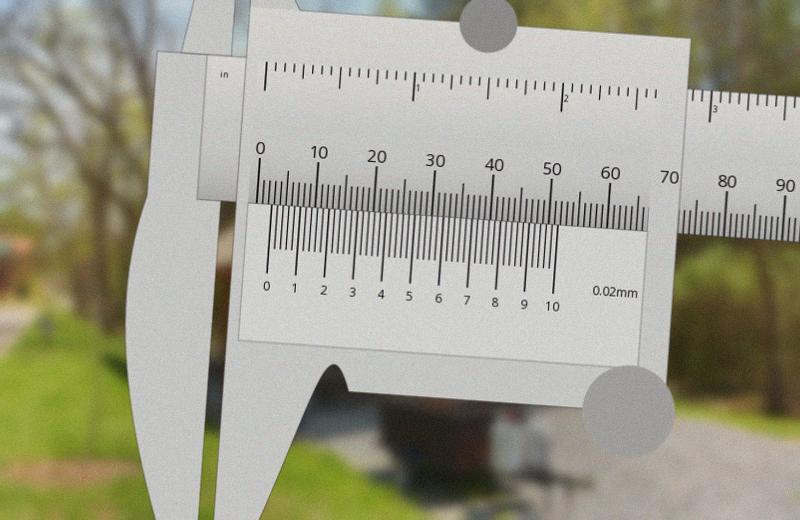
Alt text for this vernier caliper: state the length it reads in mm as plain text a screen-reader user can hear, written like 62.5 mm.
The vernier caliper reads 2.6 mm
